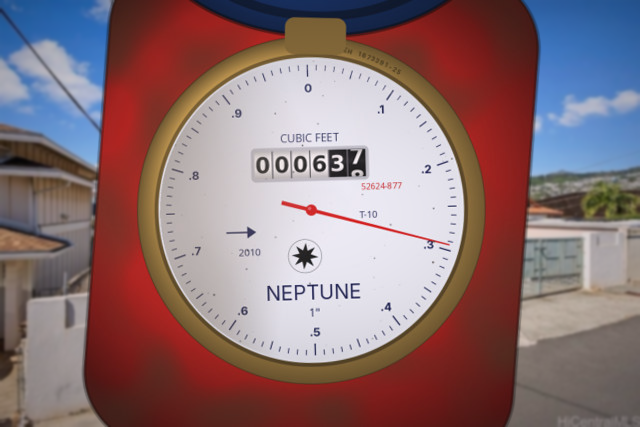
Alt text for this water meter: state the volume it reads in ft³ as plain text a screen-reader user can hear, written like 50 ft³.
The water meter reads 637.29 ft³
